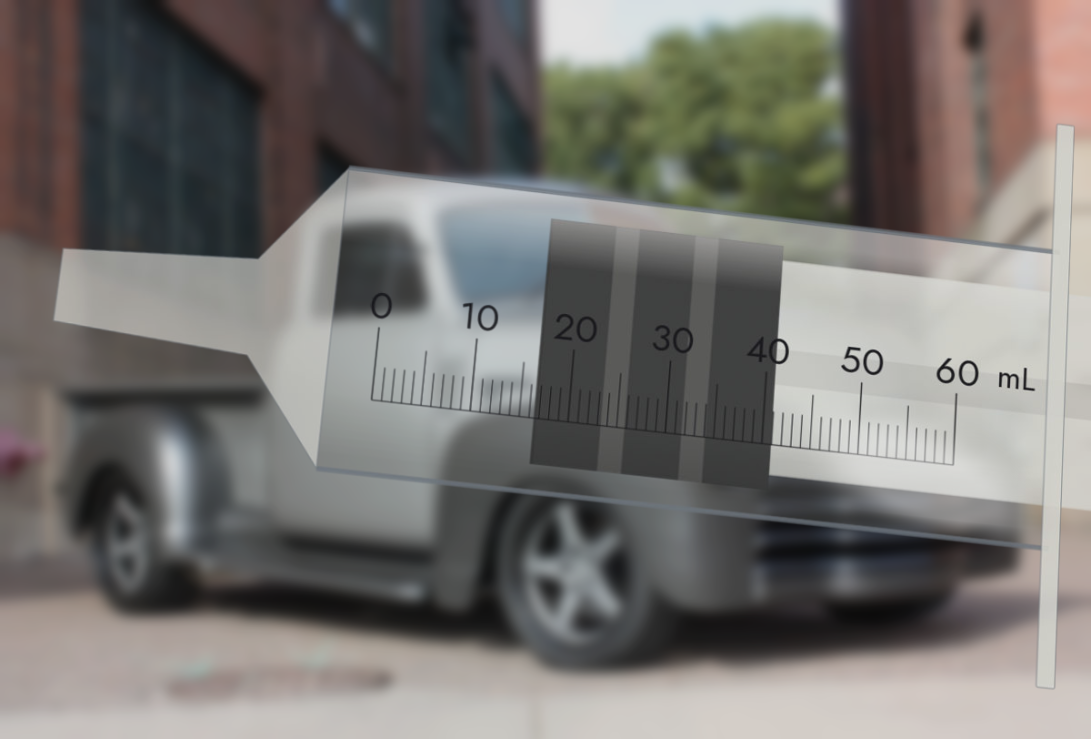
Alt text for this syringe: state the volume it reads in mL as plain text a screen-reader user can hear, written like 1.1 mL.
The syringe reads 16.5 mL
